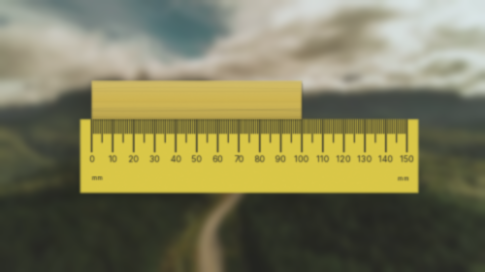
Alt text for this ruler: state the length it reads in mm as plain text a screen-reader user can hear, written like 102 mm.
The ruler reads 100 mm
